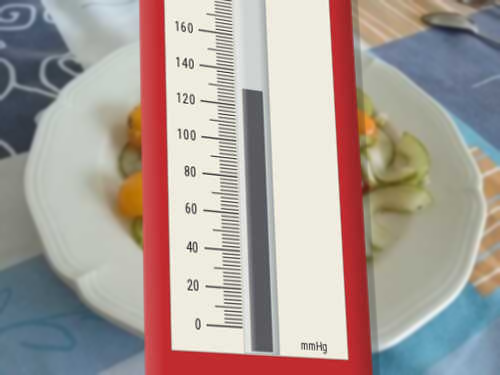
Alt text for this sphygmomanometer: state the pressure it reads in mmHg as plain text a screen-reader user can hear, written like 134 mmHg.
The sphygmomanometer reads 130 mmHg
